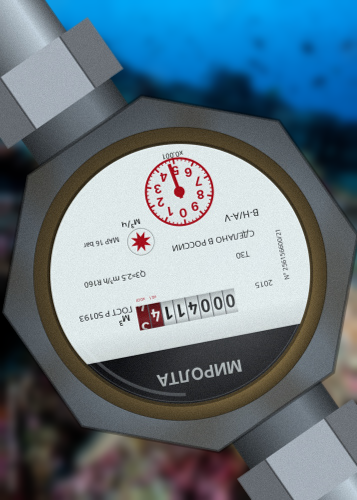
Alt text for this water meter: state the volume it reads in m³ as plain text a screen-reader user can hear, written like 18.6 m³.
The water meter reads 411.434 m³
